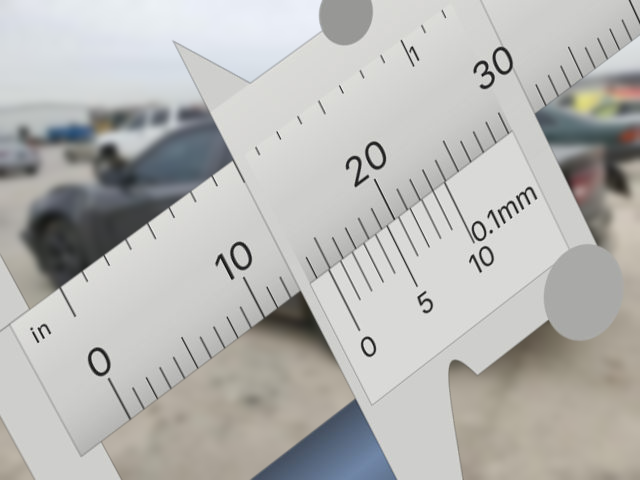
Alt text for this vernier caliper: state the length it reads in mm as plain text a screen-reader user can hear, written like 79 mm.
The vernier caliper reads 14.9 mm
